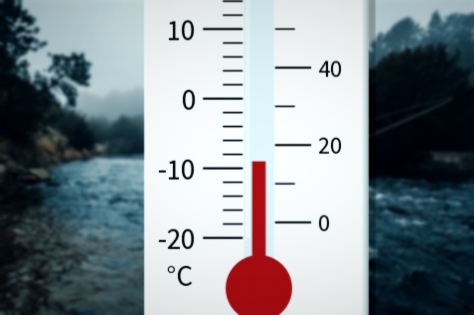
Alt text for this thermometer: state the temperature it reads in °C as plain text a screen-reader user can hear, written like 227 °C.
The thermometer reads -9 °C
